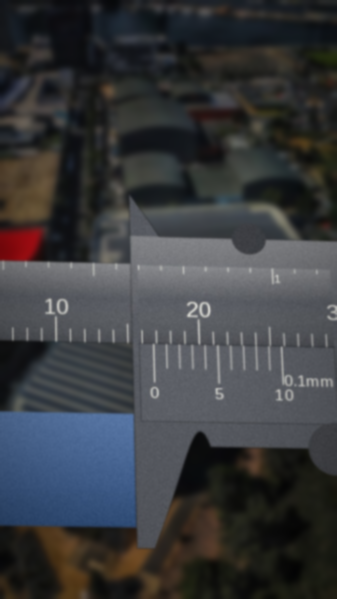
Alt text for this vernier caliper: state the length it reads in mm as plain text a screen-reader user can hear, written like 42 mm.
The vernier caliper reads 16.8 mm
